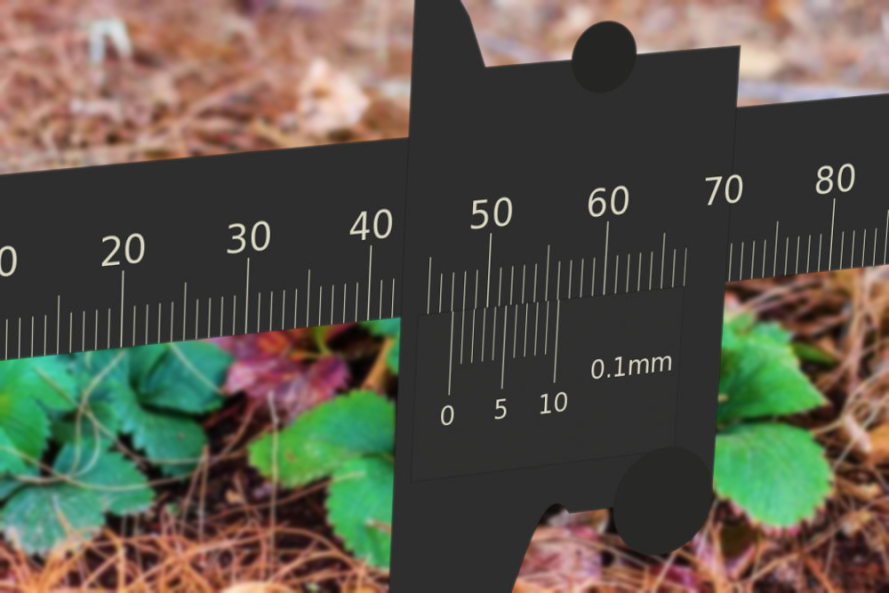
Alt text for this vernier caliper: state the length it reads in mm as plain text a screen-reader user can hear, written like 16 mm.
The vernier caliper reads 47.1 mm
